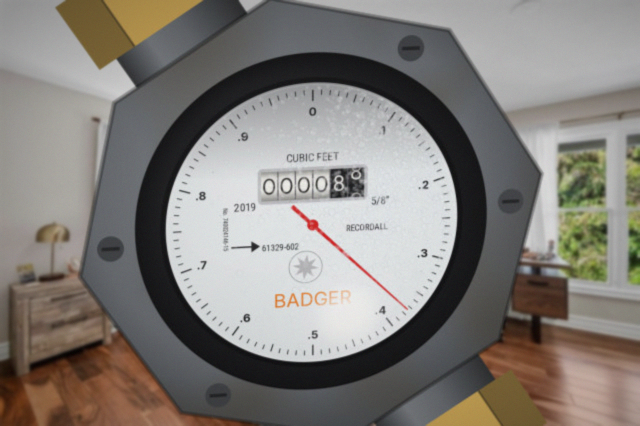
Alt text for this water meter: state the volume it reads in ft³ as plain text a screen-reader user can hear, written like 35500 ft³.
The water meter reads 88.37 ft³
